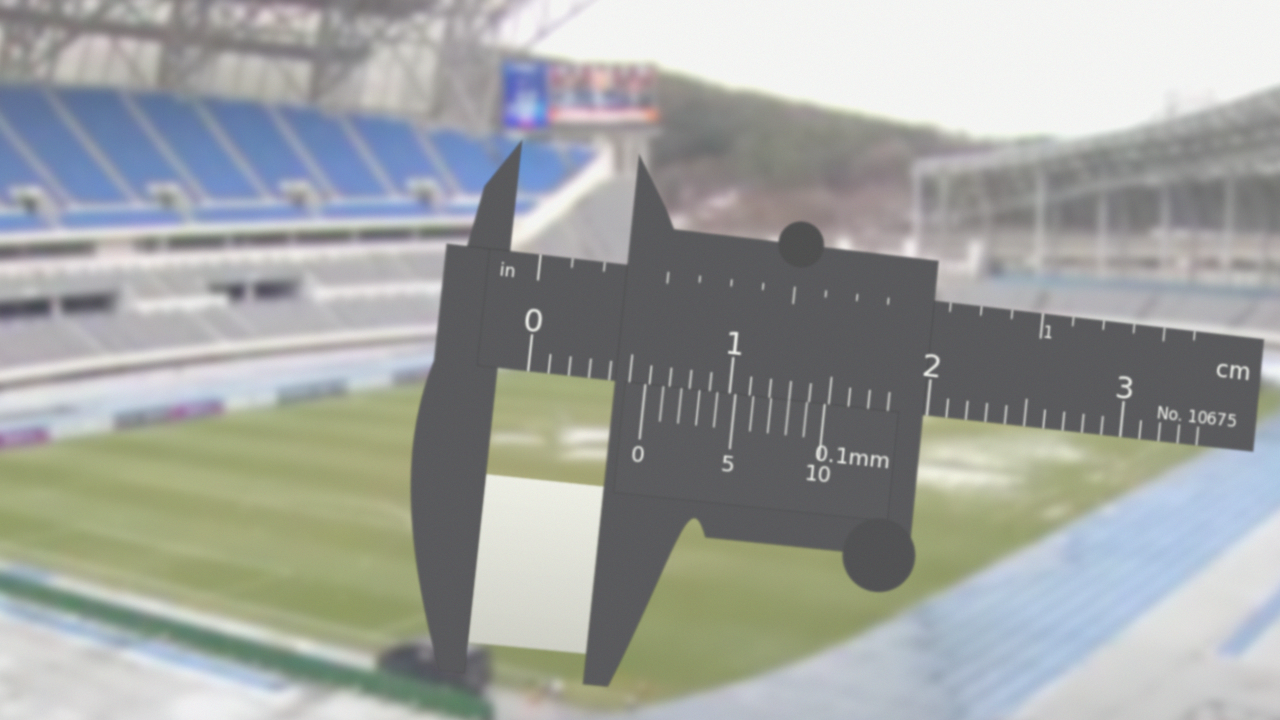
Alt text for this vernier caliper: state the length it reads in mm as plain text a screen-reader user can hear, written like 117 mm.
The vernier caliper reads 5.8 mm
